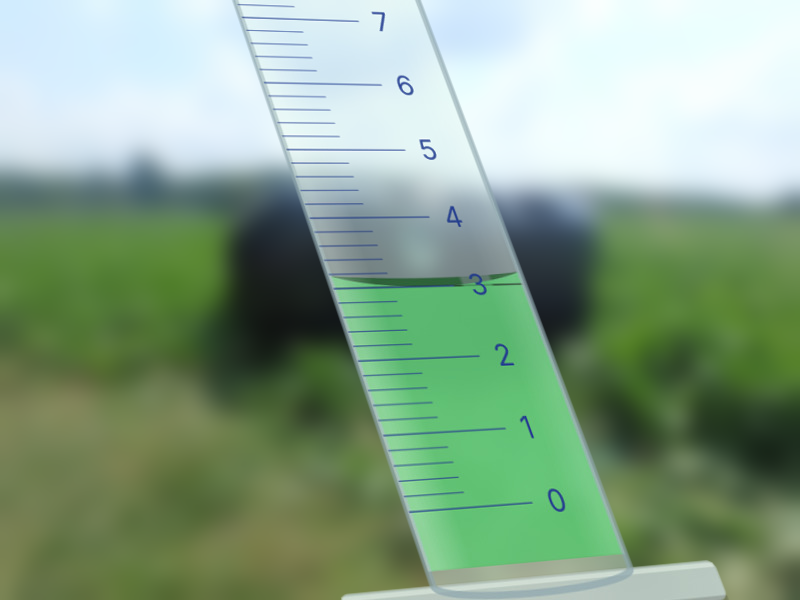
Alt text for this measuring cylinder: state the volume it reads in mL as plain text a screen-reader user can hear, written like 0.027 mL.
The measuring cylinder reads 3 mL
